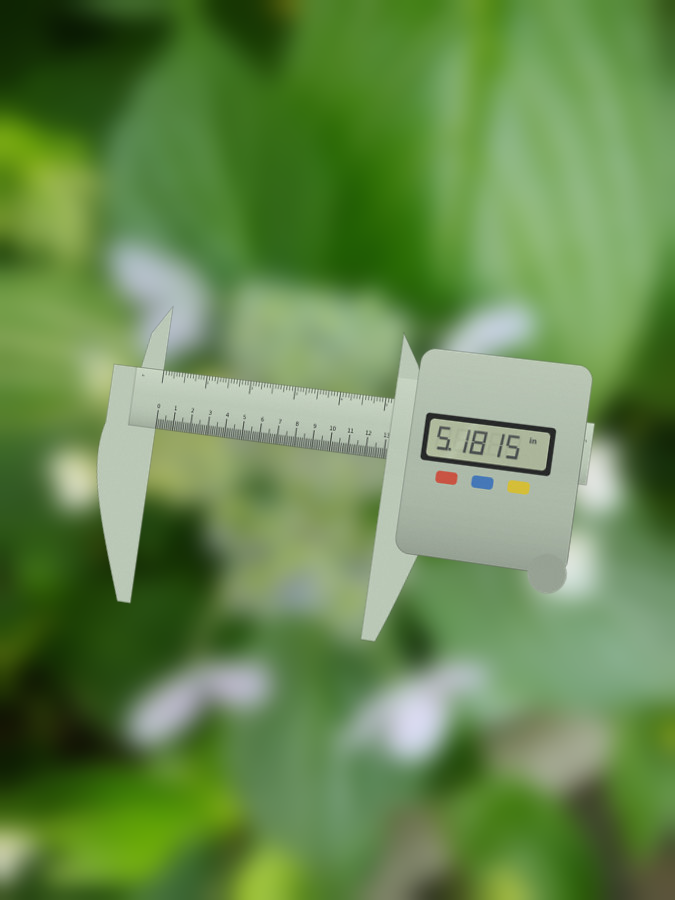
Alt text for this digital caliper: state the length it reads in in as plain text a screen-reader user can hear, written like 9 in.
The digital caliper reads 5.1815 in
